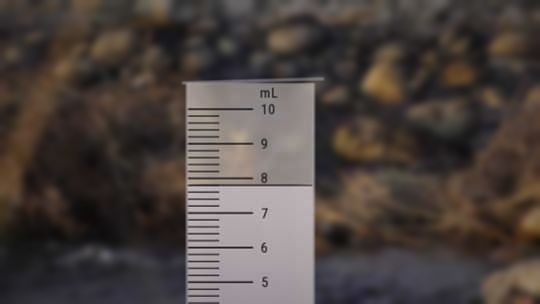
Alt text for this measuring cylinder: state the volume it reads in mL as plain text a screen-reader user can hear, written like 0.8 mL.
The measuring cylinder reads 7.8 mL
